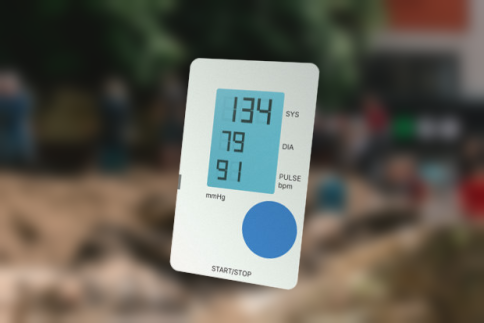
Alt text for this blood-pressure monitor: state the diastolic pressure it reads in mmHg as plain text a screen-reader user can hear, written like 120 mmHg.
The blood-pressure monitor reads 79 mmHg
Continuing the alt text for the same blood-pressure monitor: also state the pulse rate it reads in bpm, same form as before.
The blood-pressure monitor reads 91 bpm
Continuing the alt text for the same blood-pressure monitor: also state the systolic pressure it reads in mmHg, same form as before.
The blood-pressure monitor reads 134 mmHg
